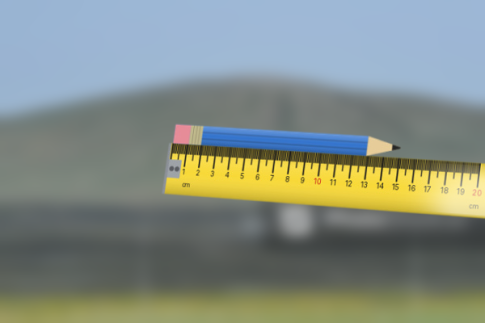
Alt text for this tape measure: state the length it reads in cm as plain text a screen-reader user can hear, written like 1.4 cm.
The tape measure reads 15 cm
